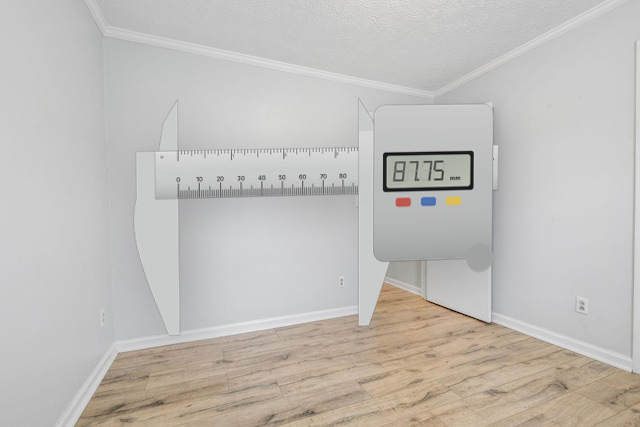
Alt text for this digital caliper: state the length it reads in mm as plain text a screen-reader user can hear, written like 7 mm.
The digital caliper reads 87.75 mm
